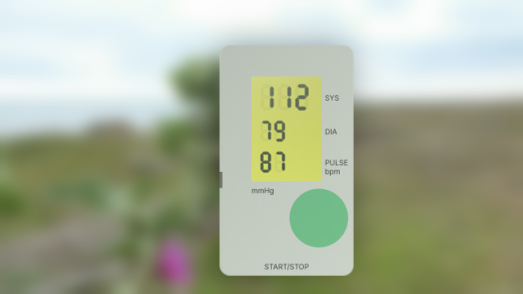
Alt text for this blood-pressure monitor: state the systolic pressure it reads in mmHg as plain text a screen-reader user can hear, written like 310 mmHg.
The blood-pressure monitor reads 112 mmHg
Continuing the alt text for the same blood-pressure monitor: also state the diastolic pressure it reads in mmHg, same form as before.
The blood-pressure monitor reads 79 mmHg
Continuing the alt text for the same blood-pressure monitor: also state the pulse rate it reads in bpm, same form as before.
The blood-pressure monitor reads 87 bpm
